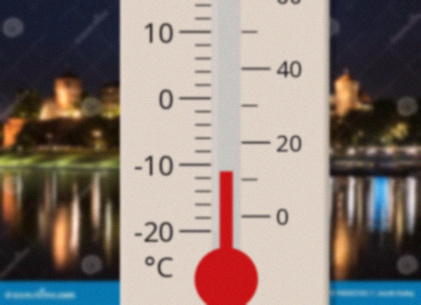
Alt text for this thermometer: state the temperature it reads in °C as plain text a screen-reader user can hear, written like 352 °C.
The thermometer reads -11 °C
